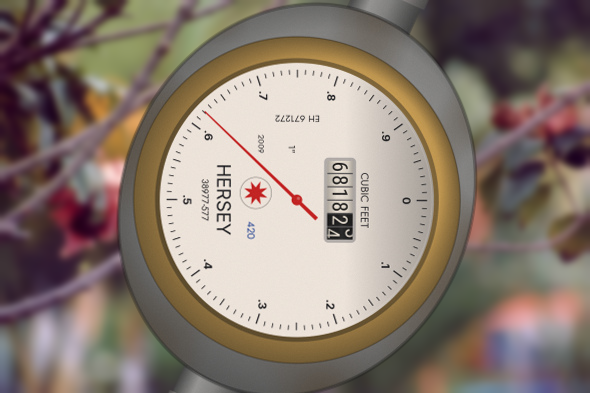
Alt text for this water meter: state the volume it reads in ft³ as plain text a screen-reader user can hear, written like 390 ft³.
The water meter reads 681823.62 ft³
